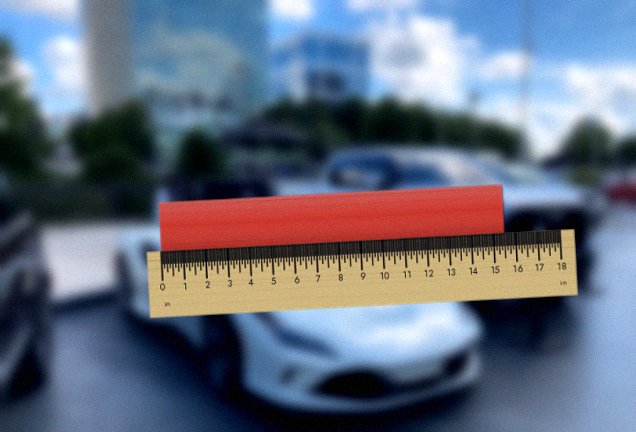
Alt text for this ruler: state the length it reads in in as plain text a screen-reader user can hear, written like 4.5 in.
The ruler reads 15.5 in
